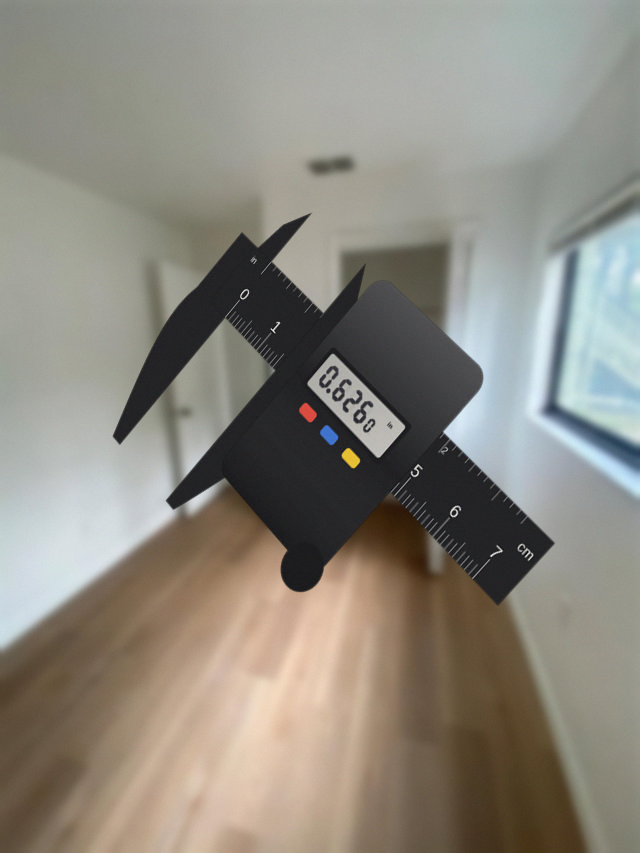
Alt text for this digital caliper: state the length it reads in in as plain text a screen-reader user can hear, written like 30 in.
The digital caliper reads 0.6260 in
